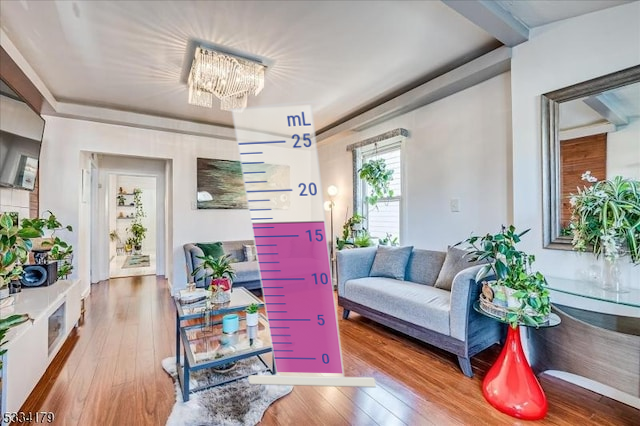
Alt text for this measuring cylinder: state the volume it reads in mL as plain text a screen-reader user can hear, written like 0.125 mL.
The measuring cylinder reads 16.5 mL
